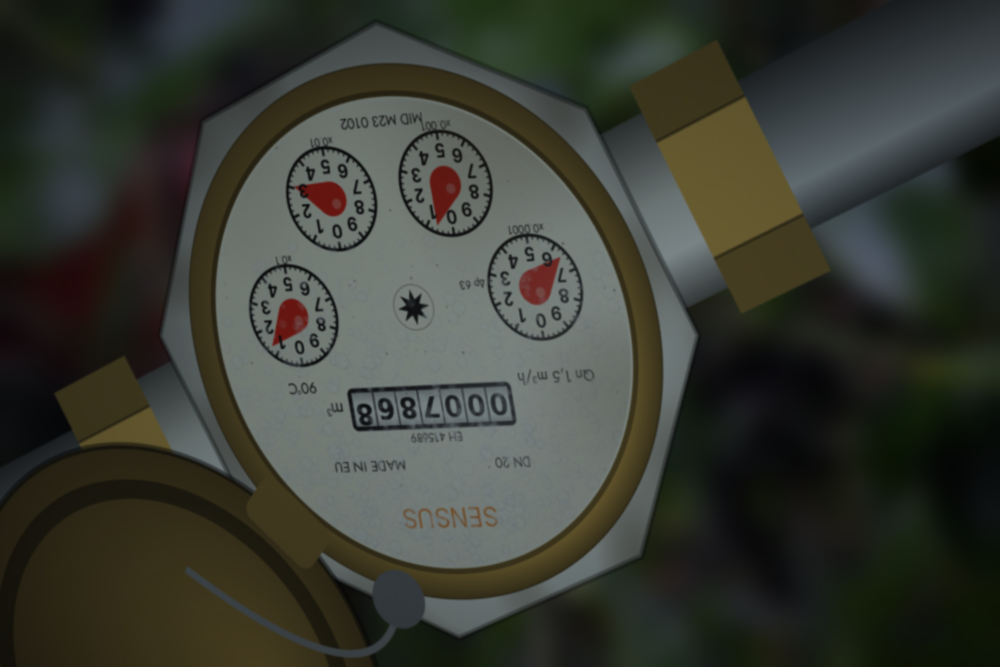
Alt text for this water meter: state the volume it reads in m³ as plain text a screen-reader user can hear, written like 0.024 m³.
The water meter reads 7868.1306 m³
